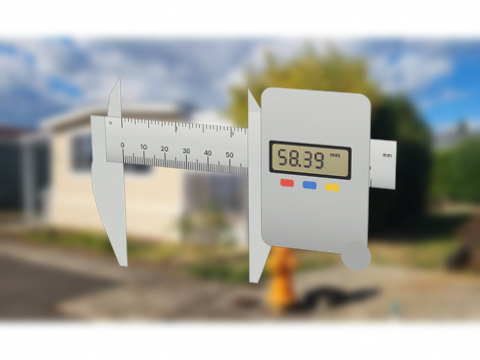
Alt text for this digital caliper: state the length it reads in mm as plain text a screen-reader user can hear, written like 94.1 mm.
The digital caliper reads 58.39 mm
